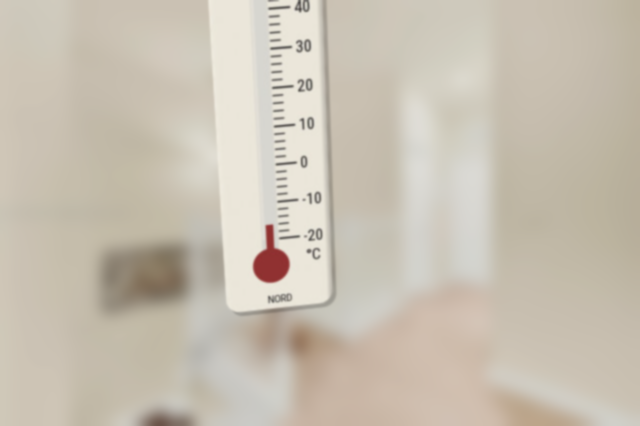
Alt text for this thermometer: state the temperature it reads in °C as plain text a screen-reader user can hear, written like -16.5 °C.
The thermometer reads -16 °C
